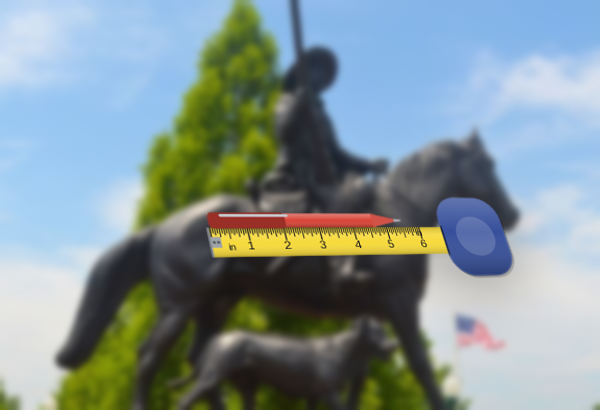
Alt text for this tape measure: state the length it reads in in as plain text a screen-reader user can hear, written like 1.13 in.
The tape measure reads 5.5 in
